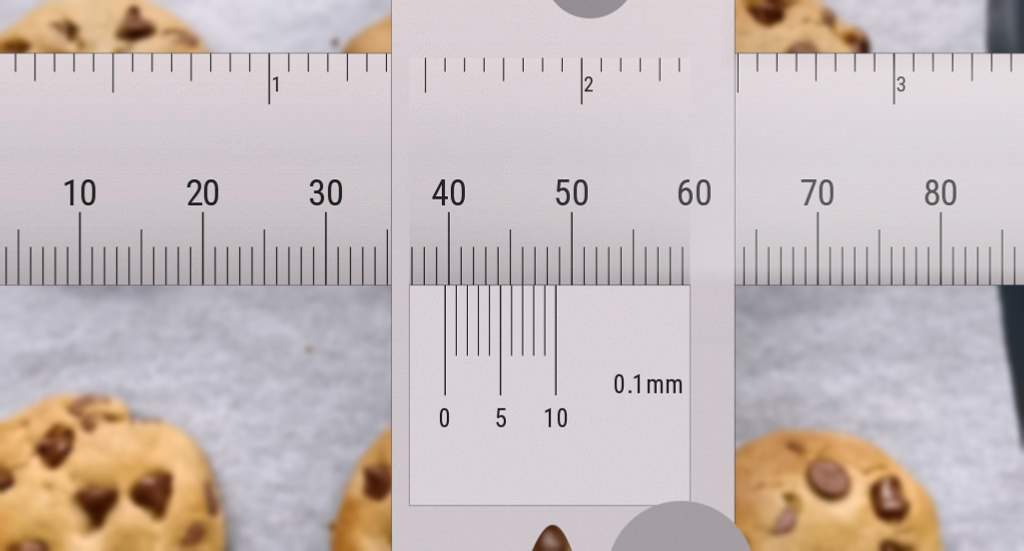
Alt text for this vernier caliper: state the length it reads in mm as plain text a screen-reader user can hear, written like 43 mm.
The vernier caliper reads 39.7 mm
